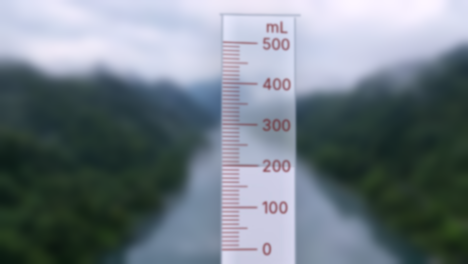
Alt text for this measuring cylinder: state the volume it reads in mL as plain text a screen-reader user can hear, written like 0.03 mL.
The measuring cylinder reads 200 mL
